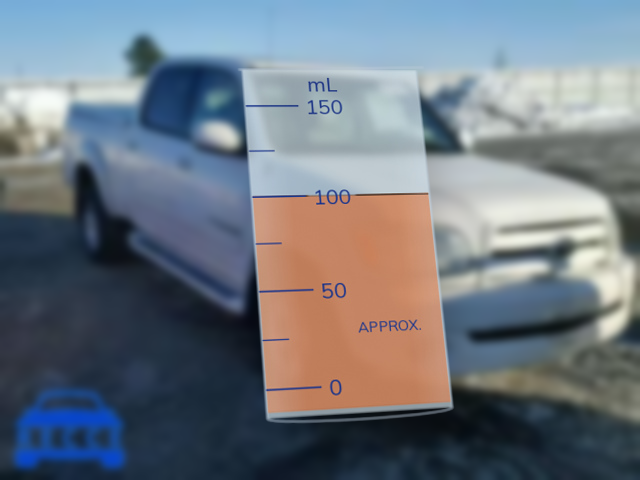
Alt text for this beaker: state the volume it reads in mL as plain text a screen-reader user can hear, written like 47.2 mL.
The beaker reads 100 mL
